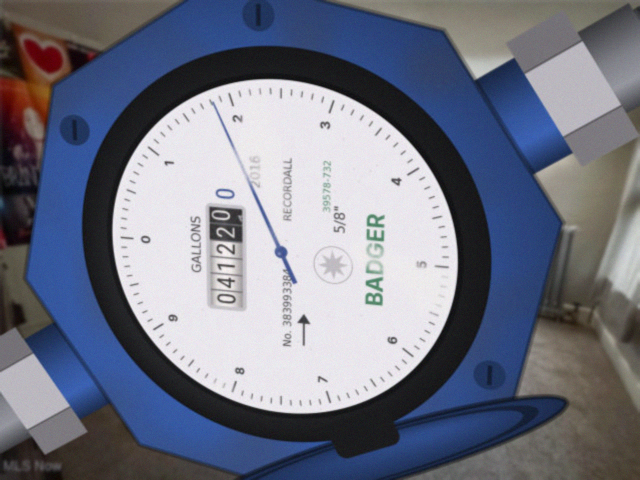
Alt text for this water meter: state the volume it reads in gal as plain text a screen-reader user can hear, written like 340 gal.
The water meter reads 412201.8 gal
